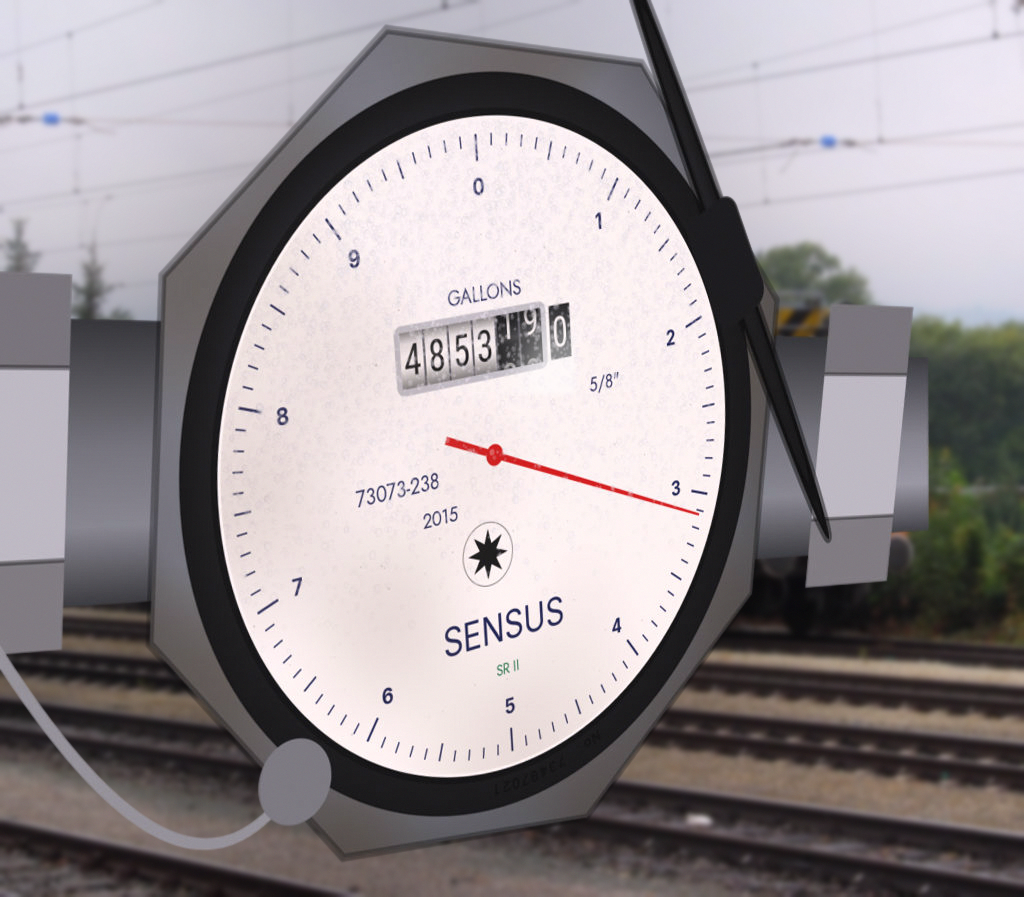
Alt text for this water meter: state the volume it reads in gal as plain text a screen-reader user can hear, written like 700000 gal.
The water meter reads 4853193.1 gal
